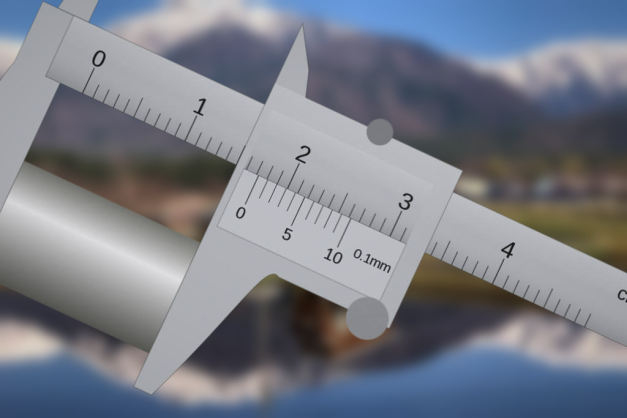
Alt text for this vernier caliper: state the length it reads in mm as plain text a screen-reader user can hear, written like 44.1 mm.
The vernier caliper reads 17.2 mm
